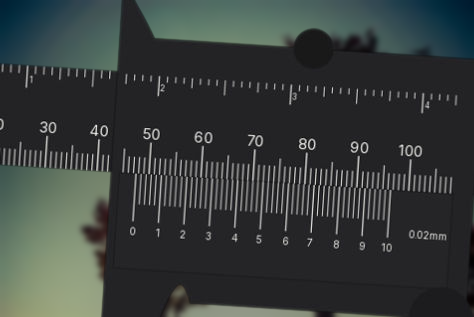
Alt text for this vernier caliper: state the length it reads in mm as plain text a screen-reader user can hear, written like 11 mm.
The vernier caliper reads 47.5 mm
